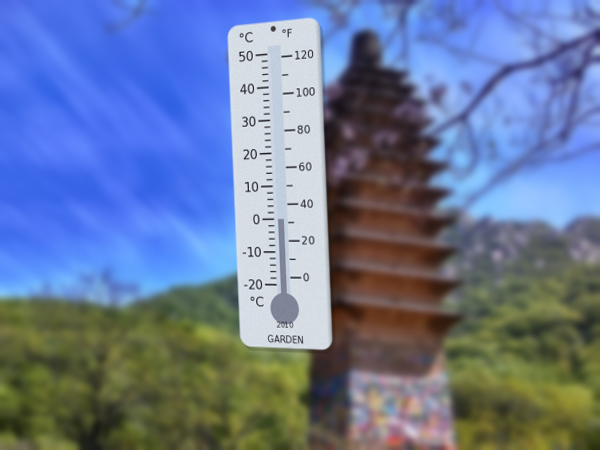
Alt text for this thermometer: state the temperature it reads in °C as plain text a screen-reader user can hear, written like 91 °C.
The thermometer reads 0 °C
